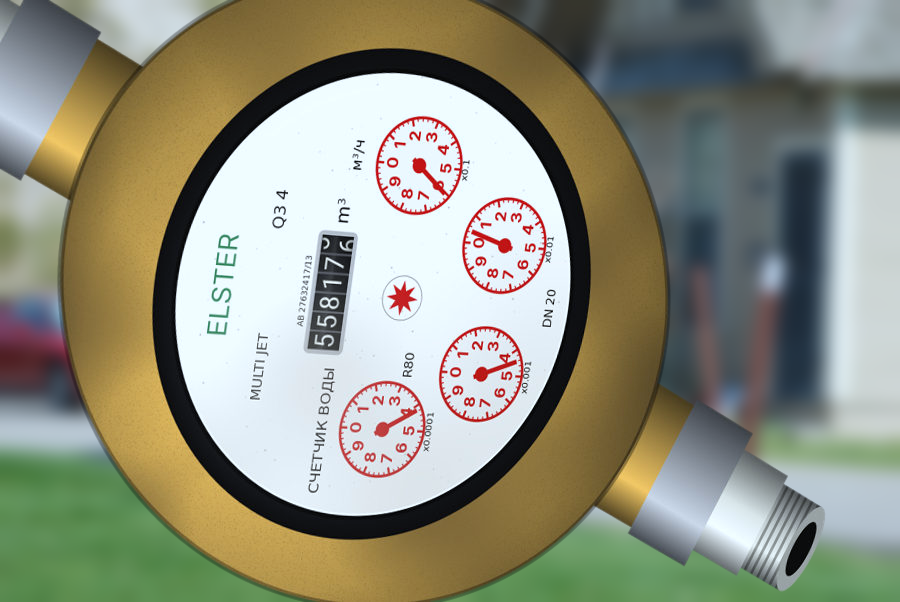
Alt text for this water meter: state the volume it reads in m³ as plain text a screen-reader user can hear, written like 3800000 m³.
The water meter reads 558175.6044 m³
